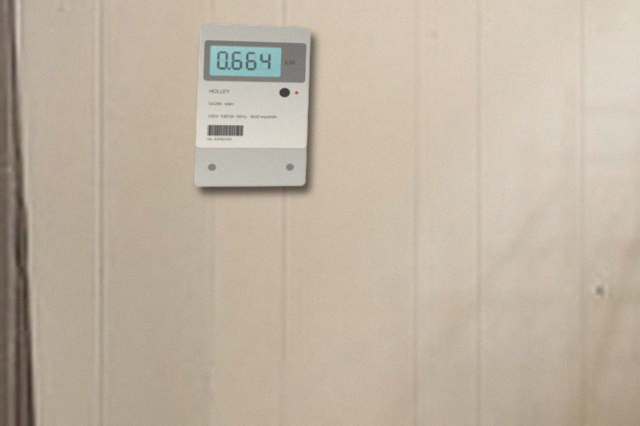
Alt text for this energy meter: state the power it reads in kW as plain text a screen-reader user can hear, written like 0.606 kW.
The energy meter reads 0.664 kW
